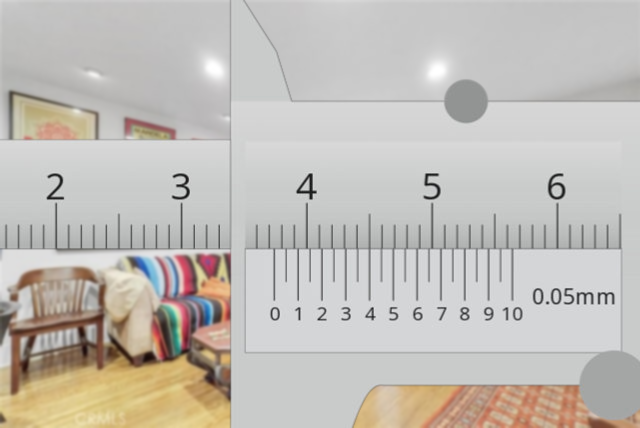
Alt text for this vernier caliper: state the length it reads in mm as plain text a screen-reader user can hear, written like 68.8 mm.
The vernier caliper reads 37.4 mm
